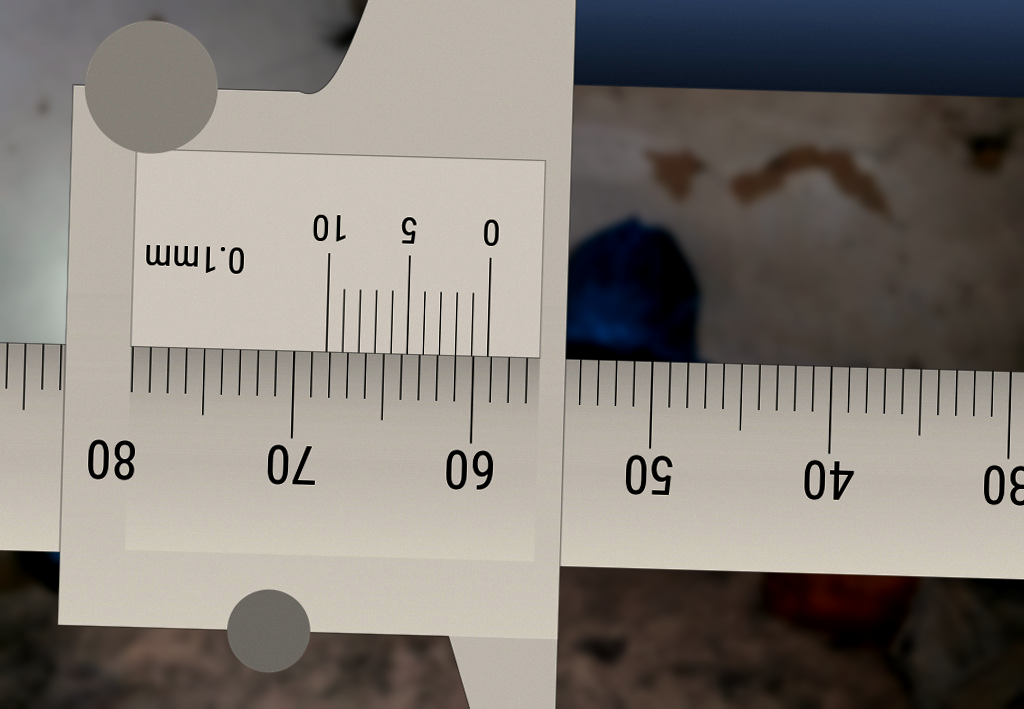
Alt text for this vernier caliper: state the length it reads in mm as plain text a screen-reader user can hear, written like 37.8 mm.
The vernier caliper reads 59.2 mm
